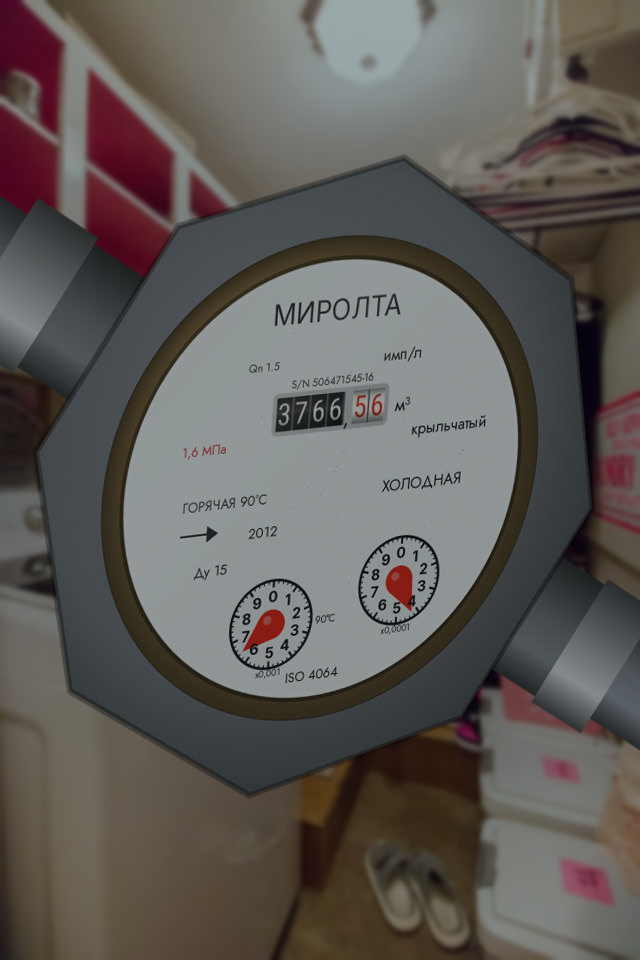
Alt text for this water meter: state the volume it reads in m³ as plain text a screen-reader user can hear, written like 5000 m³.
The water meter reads 3766.5664 m³
